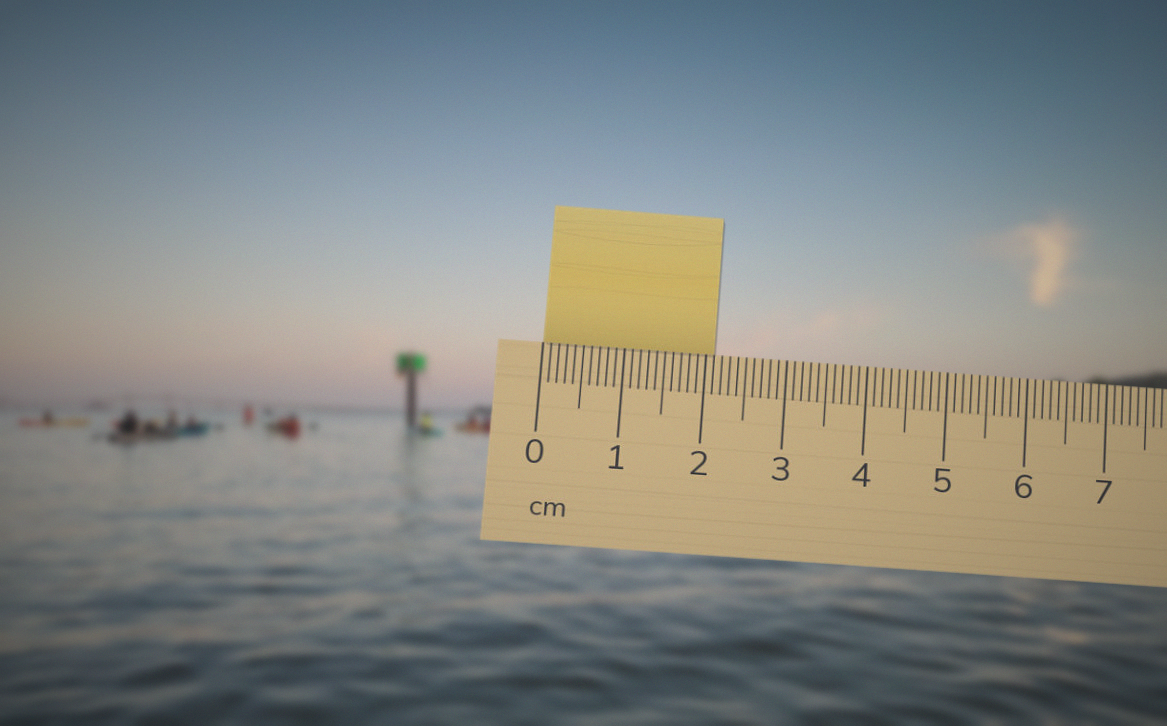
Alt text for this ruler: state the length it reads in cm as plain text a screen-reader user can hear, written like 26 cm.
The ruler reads 2.1 cm
